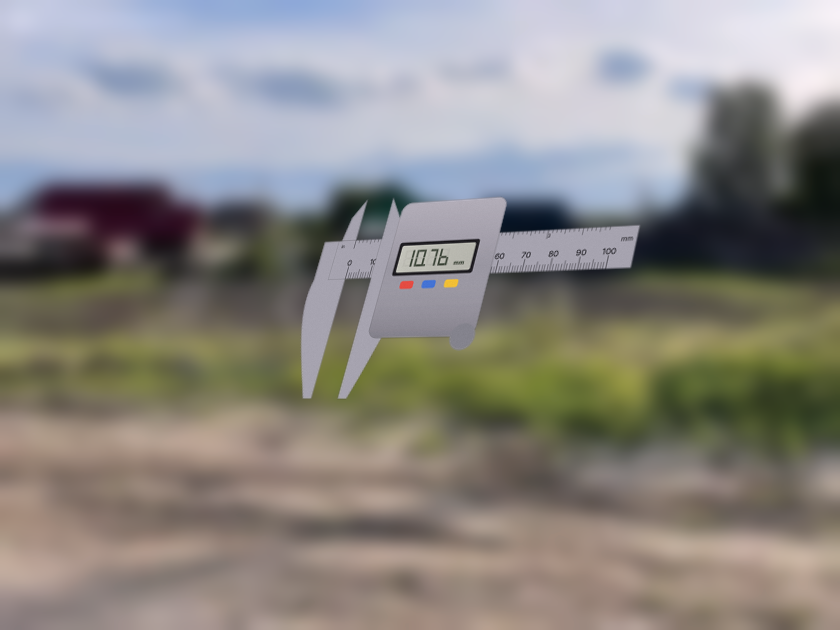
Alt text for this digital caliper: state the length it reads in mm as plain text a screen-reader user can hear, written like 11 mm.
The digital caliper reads 10.76 mm
